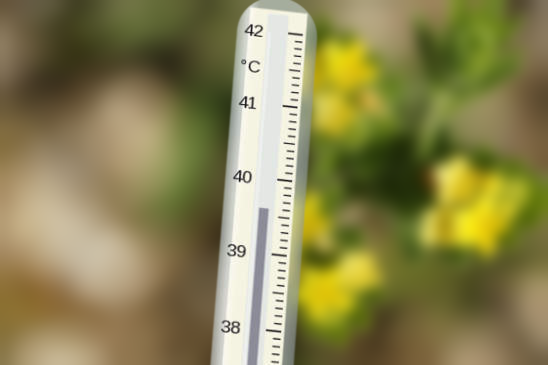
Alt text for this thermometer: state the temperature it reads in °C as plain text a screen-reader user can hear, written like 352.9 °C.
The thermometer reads 39.6 °C
